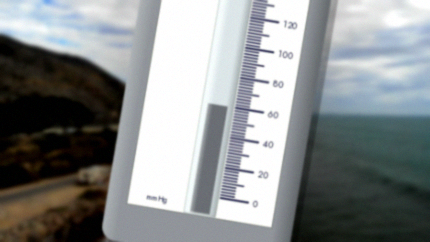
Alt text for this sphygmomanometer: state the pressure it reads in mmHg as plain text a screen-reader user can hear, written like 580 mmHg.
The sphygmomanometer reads 60 mmHg
